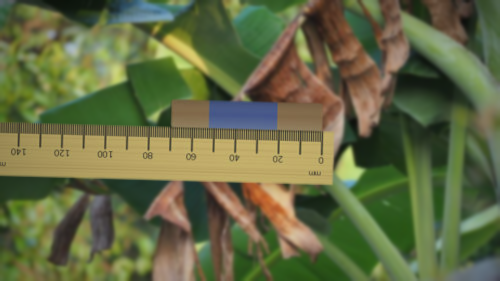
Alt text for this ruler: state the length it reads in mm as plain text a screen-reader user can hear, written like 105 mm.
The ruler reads 70 mm
